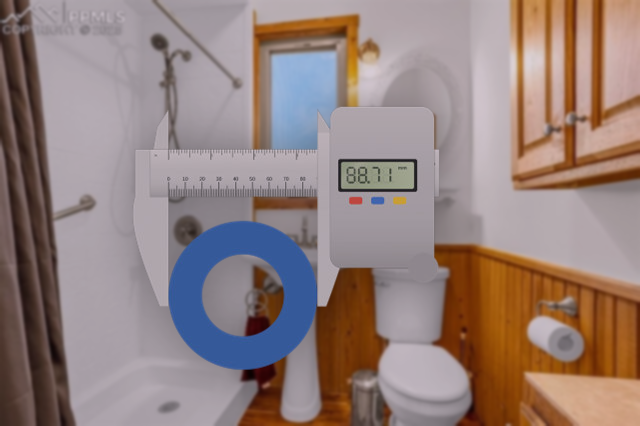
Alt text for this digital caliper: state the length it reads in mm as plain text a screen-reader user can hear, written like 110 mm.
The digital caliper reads 88.71 mm
